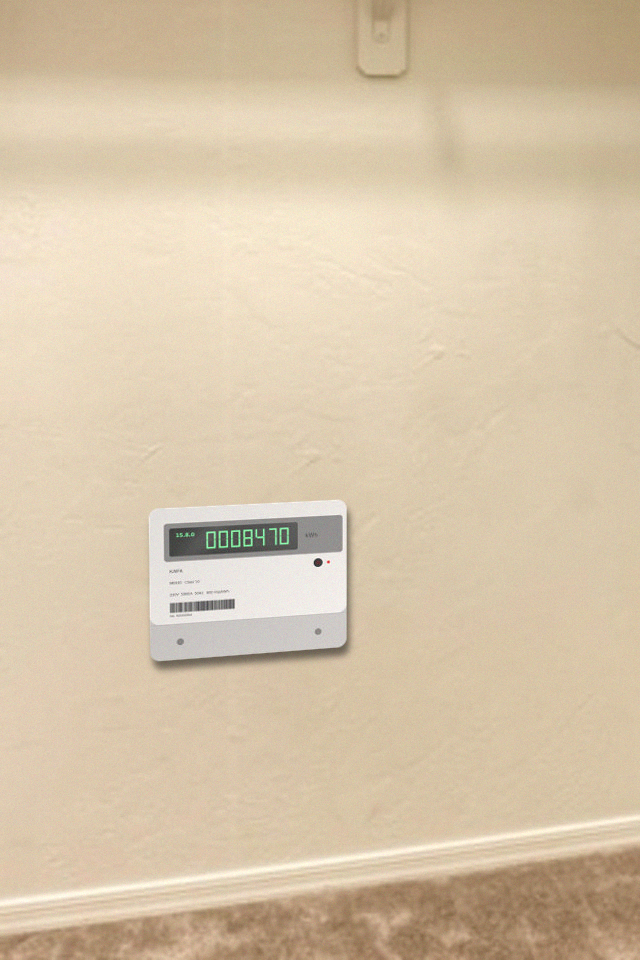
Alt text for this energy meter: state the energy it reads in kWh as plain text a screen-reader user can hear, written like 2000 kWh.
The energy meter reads 8470 kWh
